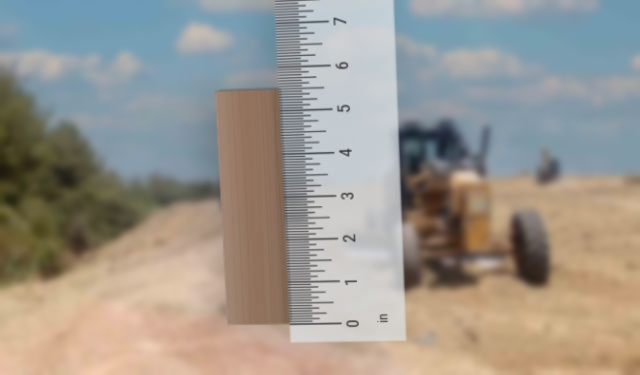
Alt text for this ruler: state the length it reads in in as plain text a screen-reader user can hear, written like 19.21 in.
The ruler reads 5.5 in
